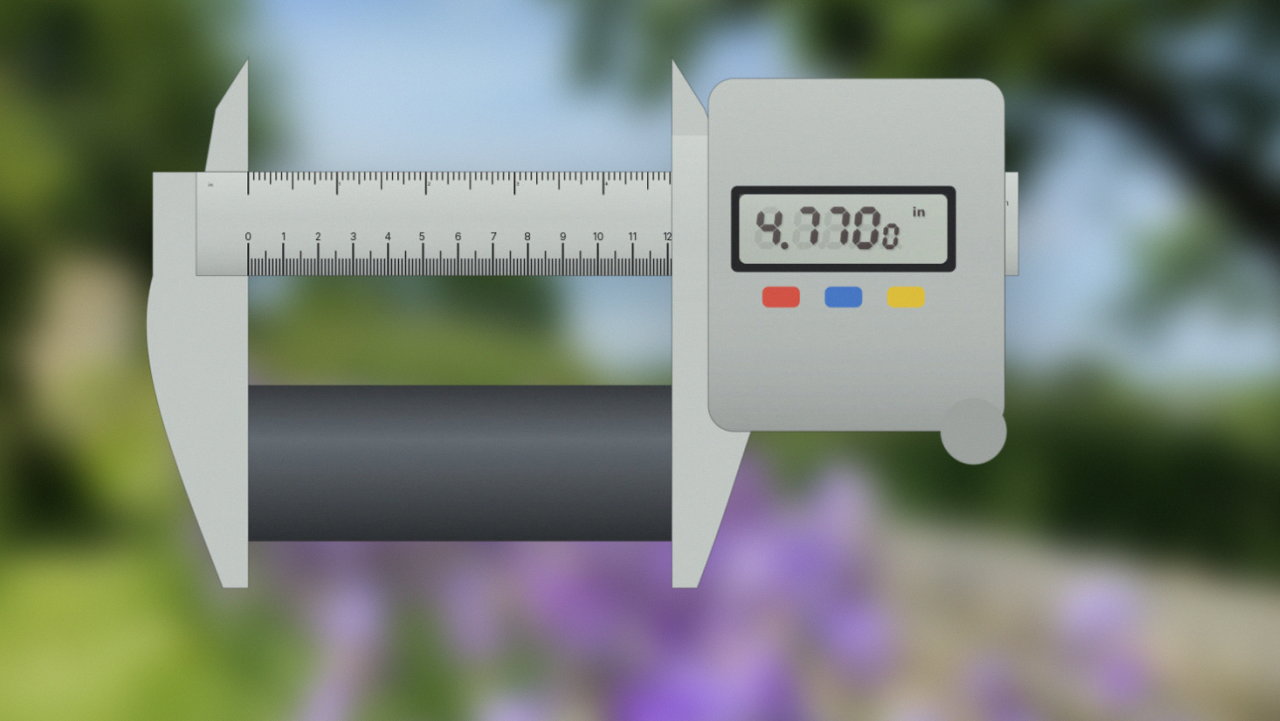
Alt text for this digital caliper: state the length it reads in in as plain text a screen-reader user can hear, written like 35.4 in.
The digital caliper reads 4.7700 in
